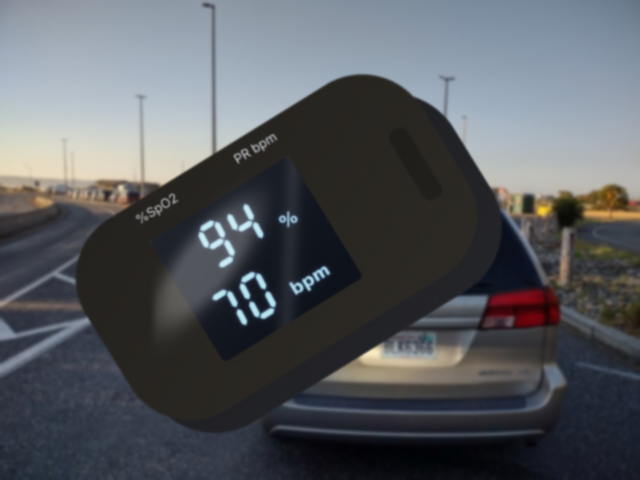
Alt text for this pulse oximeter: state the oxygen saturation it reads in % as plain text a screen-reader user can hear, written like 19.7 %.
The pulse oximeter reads 94 %
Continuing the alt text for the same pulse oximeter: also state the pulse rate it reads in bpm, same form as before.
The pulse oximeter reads 70 bpm
